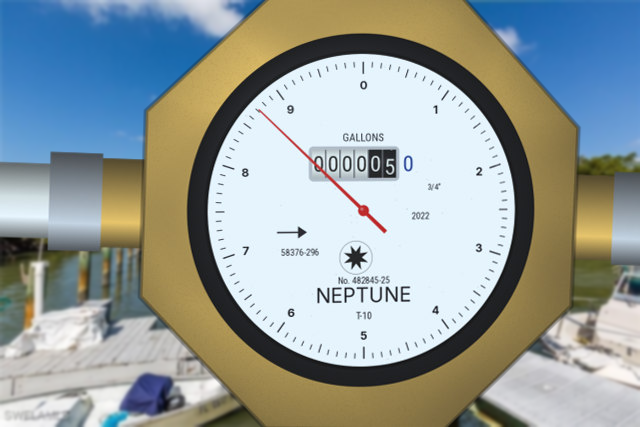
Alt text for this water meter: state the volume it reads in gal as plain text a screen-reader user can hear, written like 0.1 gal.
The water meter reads 48.7 gal
